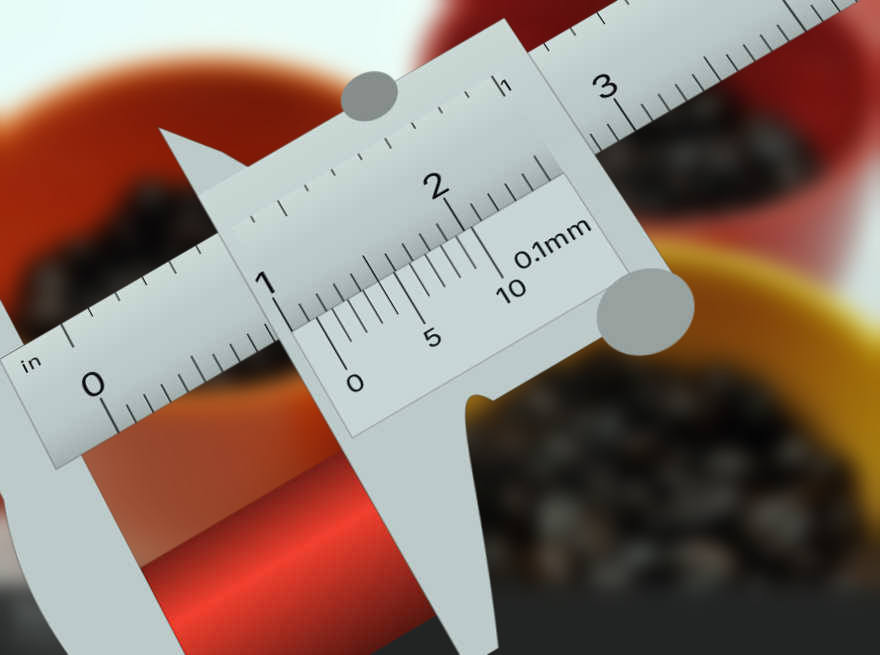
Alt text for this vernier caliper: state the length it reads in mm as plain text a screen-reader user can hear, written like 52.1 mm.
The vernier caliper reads 11.4 mm
